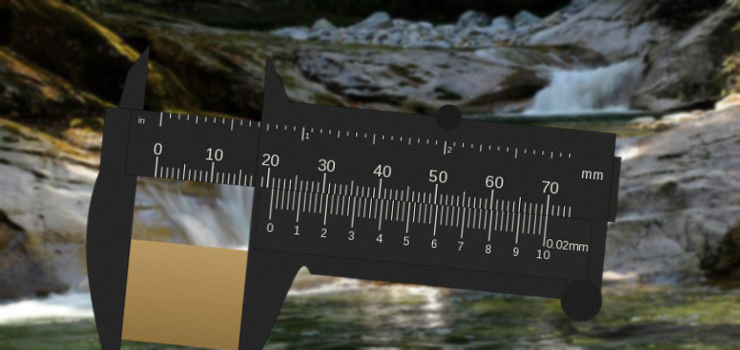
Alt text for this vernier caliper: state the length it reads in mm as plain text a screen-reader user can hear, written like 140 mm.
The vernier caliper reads 21.0 mm
